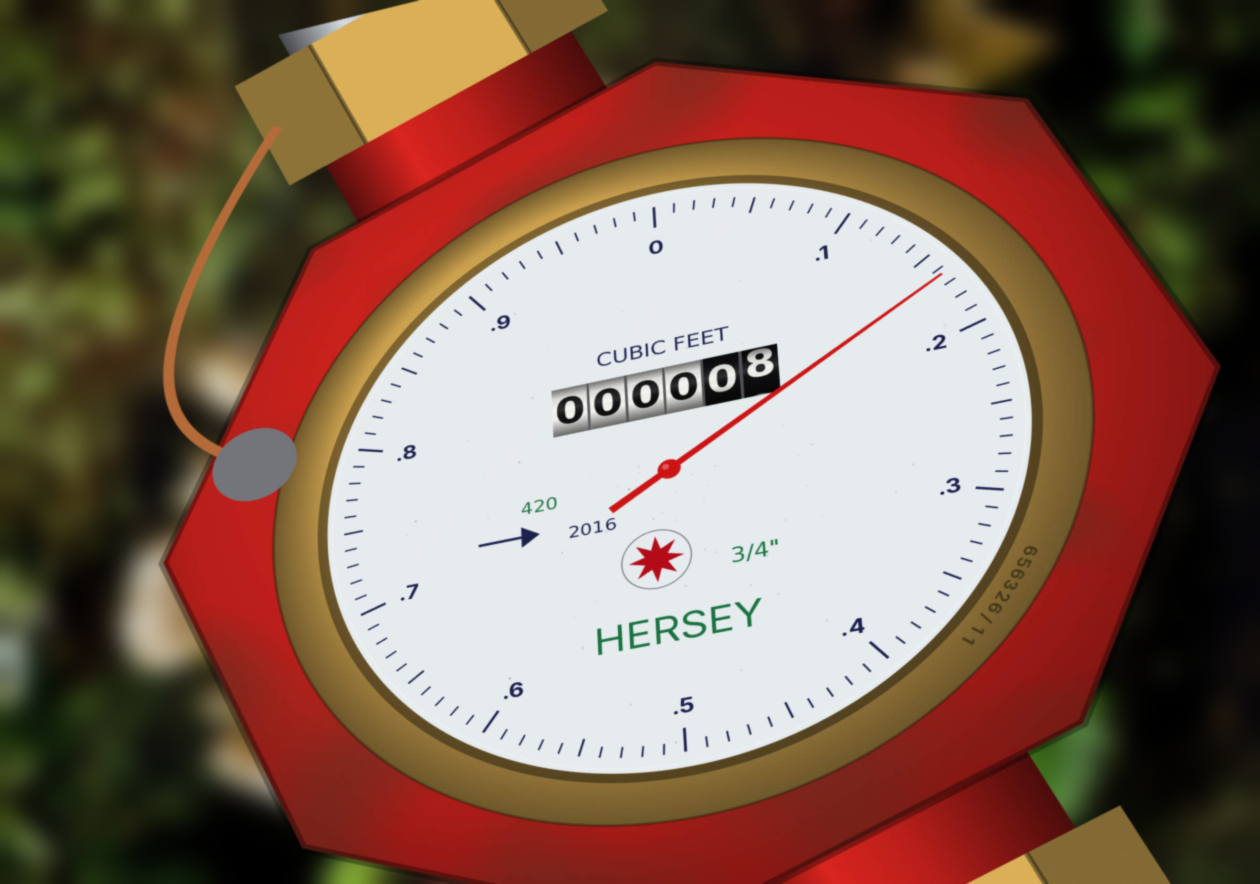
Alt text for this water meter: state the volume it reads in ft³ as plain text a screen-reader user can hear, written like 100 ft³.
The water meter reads 8.16 ft³
